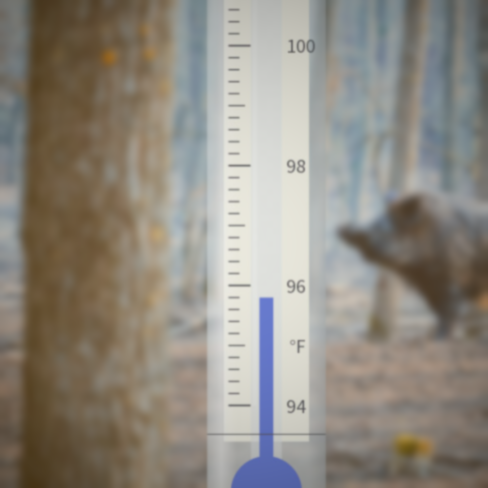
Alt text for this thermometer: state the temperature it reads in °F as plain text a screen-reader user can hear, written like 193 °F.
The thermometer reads 95.8 °F
